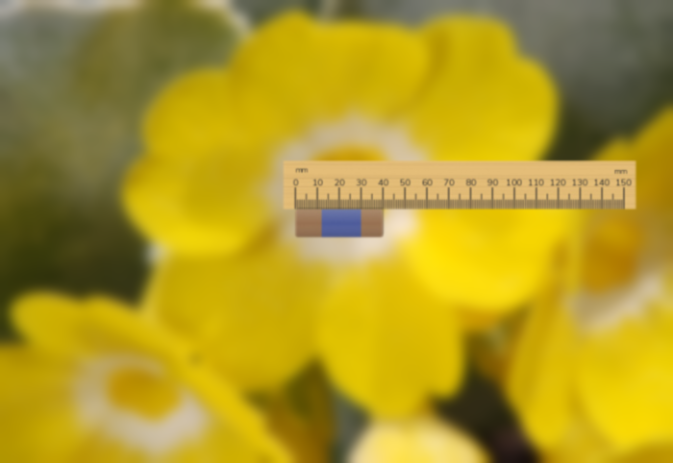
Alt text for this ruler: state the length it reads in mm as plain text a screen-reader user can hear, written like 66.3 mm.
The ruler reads 40 mm
